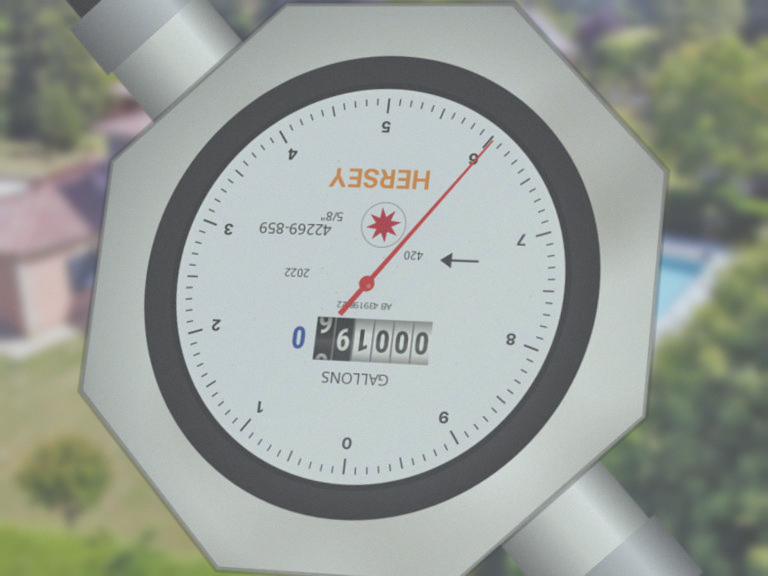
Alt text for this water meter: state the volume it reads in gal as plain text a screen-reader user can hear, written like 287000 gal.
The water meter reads 1956.0 gal
